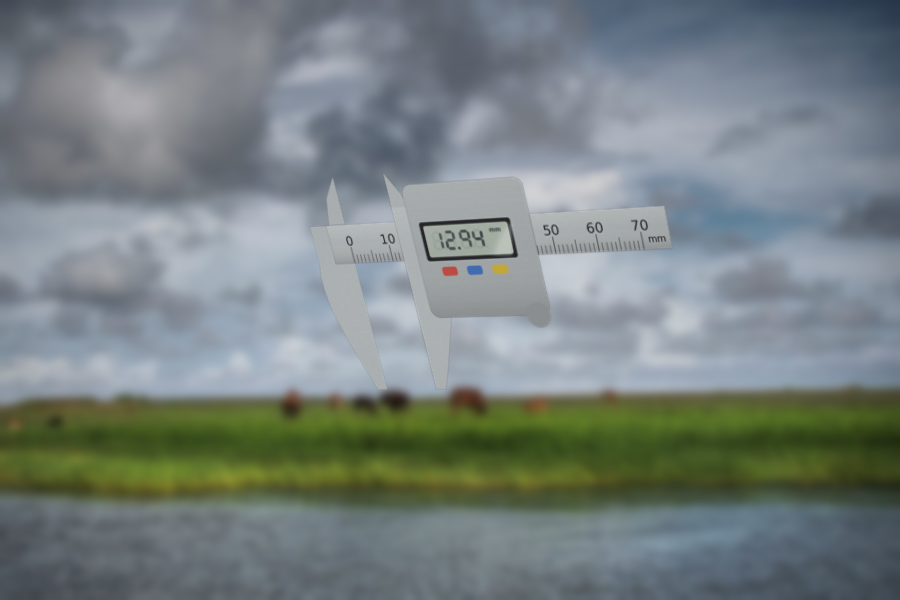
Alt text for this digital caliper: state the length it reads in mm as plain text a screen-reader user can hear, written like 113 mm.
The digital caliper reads 12.94 mm
